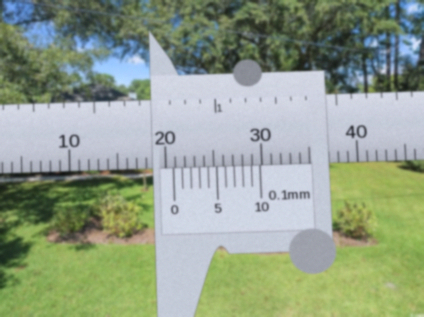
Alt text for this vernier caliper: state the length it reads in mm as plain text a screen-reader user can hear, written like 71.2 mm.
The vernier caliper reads 20.8 mm
